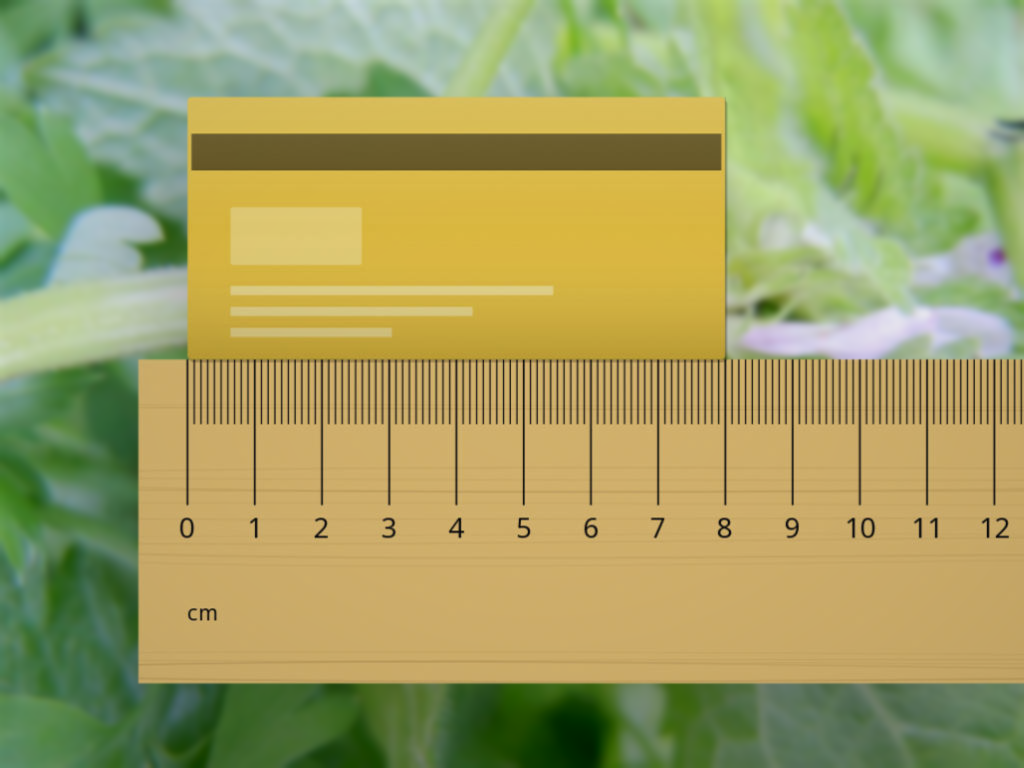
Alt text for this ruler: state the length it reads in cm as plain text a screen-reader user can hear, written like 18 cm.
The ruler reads 8 cm
